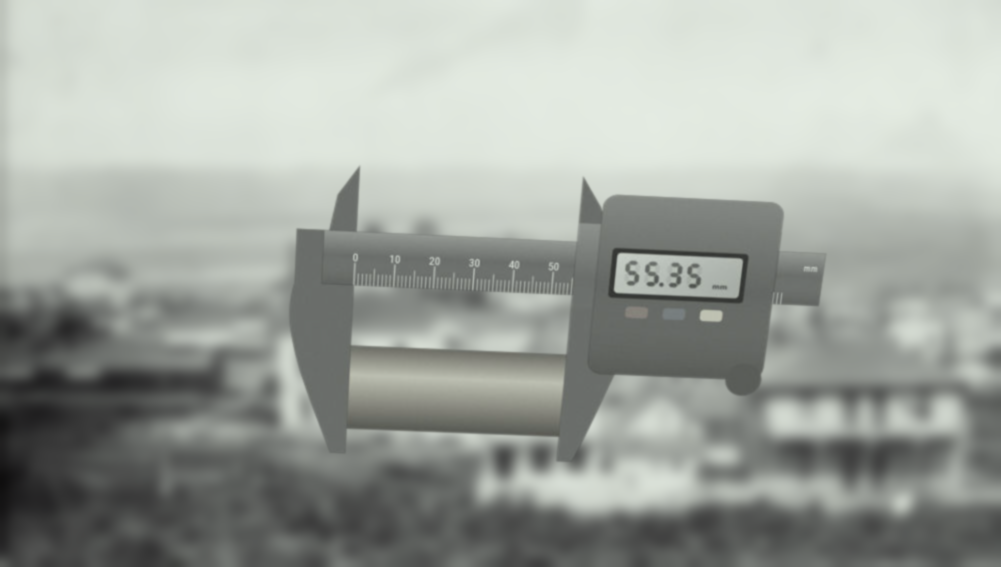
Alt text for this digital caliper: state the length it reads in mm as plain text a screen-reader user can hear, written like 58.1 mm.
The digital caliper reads 55.35 mm
